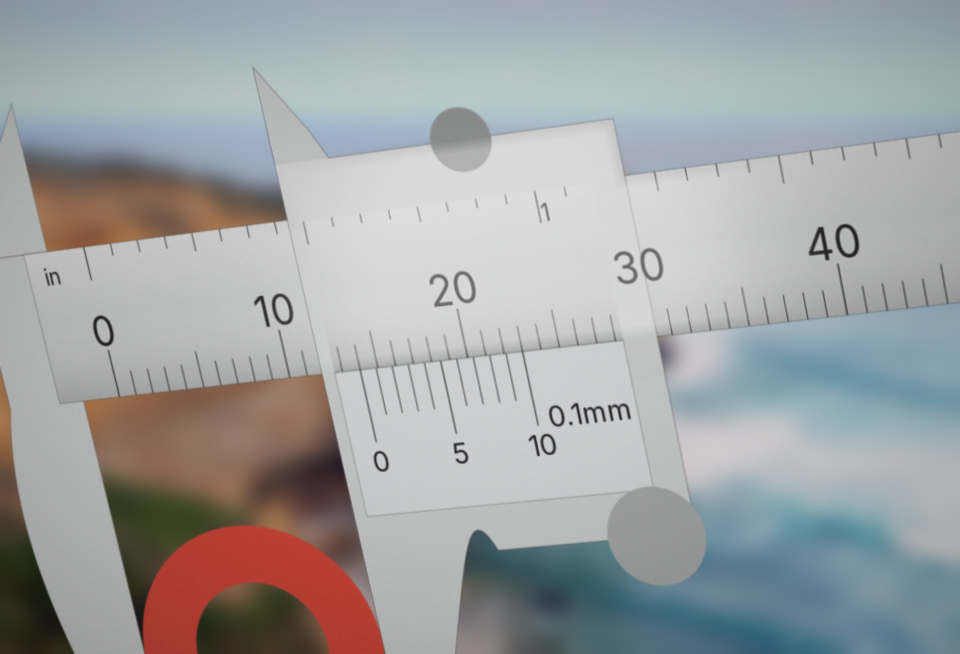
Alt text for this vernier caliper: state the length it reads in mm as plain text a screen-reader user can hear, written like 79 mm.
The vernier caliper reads 14.0 mm
